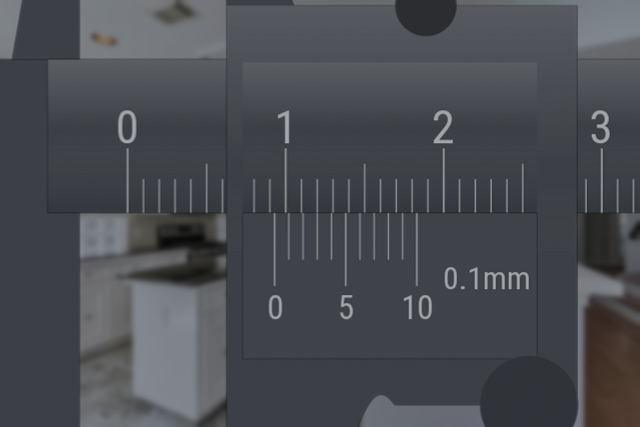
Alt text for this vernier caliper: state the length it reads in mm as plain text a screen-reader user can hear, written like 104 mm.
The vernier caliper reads 9.3 mm
